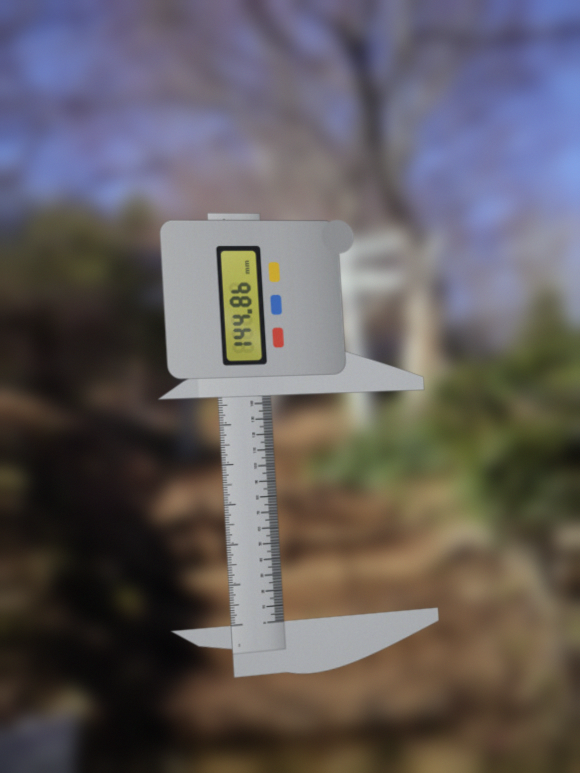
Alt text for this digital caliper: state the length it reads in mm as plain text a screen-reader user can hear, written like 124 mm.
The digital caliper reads 144.86 mm
